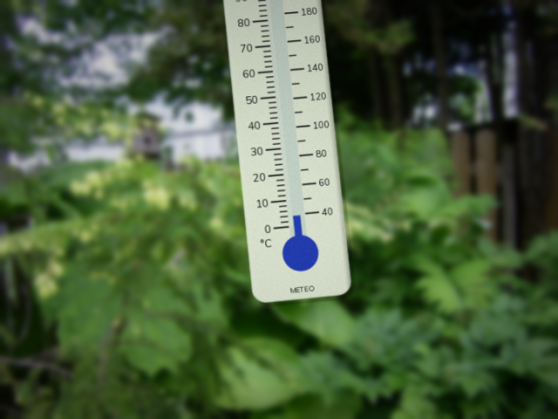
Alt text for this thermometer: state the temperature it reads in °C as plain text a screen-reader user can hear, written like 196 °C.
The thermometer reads 4 °C
